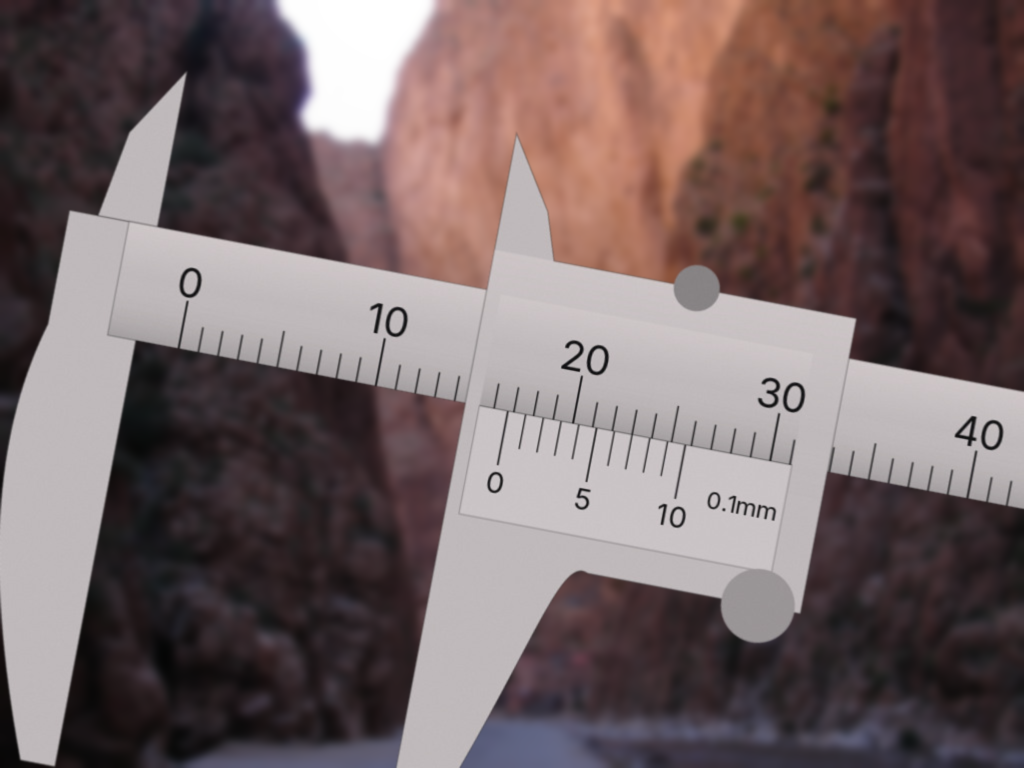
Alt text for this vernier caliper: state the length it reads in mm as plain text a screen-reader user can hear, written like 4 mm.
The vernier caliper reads 16.7 mm
